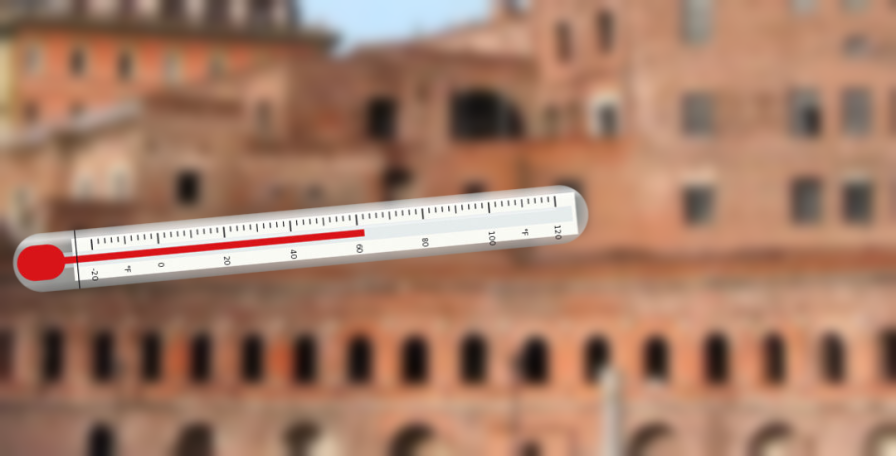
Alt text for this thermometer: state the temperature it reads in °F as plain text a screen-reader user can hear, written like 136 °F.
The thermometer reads 62 °F
